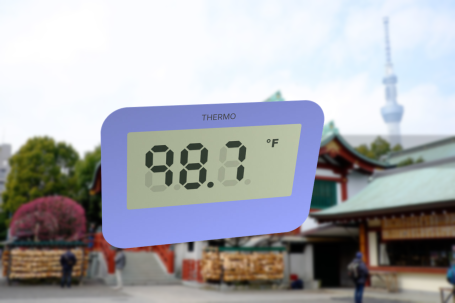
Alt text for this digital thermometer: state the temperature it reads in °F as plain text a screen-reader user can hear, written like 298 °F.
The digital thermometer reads 98.7 °F
